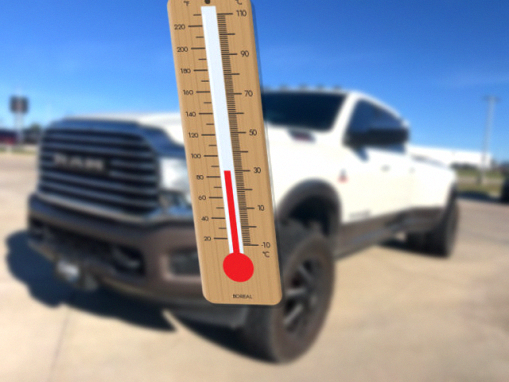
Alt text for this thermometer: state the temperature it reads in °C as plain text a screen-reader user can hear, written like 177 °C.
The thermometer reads 30 °C
